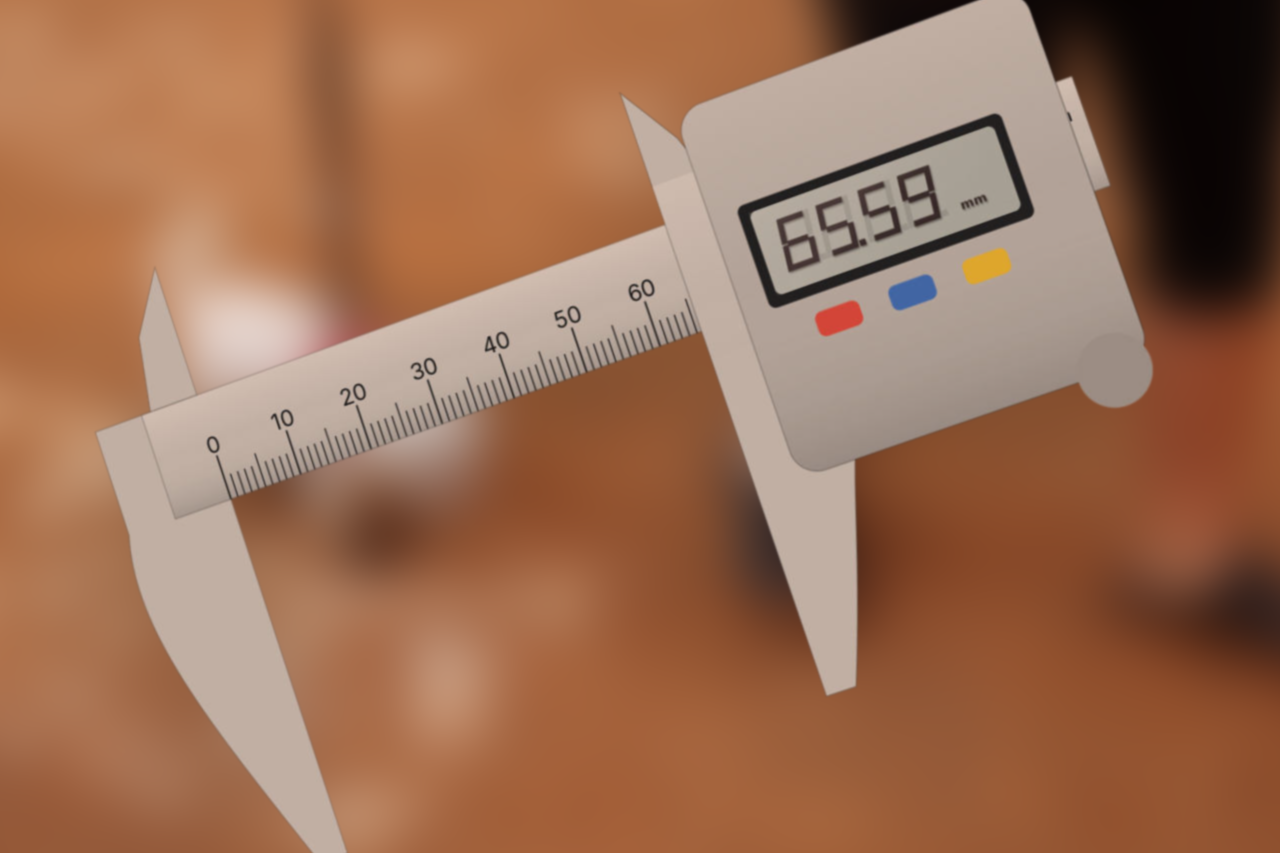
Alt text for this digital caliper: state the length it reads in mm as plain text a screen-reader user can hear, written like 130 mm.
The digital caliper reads 65.59 mm
